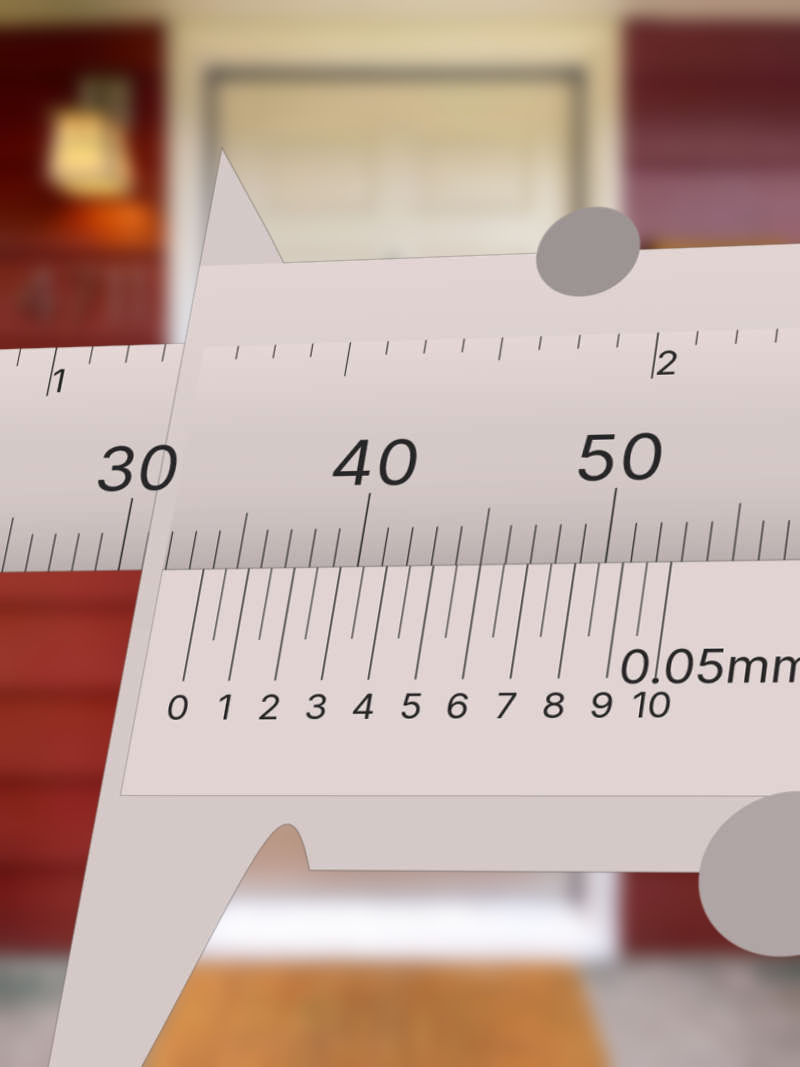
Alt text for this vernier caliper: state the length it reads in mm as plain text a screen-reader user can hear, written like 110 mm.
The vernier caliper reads 33.6 mm
